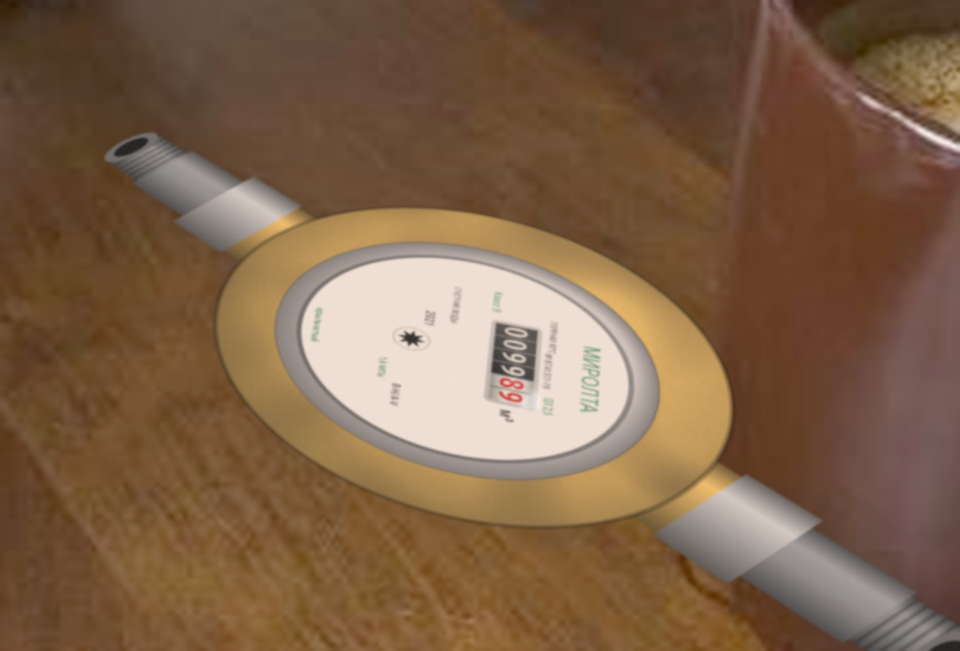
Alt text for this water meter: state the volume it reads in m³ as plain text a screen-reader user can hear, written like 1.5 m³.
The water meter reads 99.89 m³
